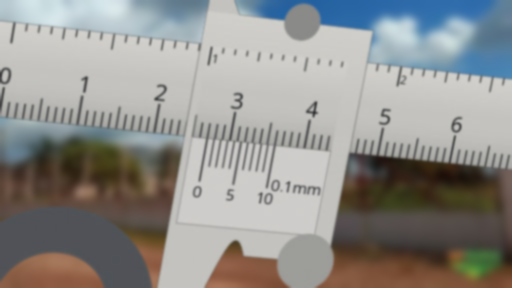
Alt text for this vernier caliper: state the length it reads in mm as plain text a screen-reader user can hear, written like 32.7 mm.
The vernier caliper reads 27.0 mm
